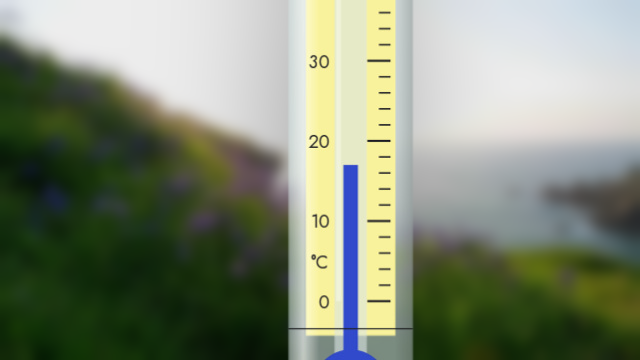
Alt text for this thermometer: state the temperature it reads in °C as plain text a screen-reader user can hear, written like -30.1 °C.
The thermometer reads 17 °C
